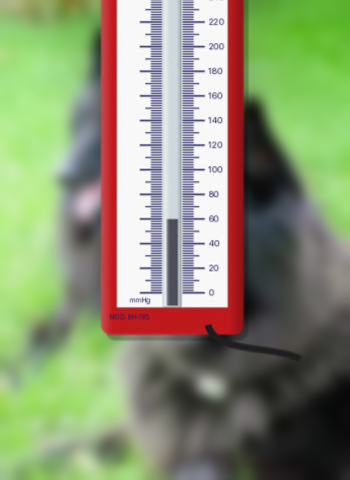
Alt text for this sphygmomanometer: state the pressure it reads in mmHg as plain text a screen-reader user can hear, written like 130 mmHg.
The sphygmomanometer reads 60 mmHg
